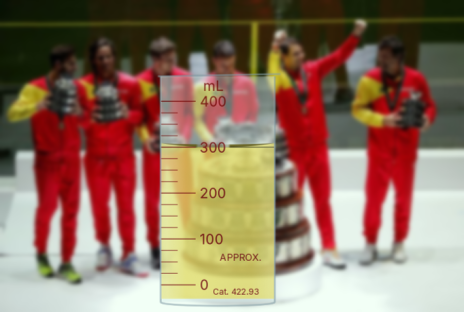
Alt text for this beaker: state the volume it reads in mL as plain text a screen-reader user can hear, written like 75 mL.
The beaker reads 300 mL
